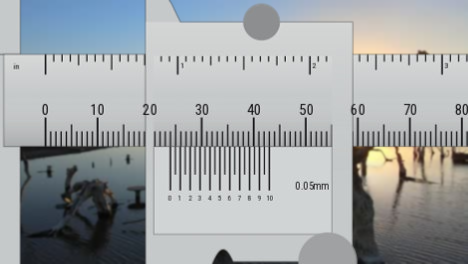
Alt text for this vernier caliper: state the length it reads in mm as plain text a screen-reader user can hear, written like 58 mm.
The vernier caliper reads 24.0 mm
